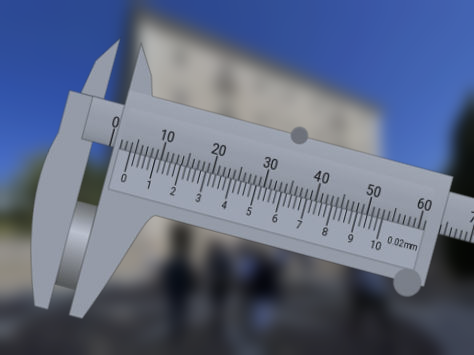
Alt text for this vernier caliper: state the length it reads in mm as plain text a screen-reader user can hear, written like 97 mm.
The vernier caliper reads 4.0 mm
